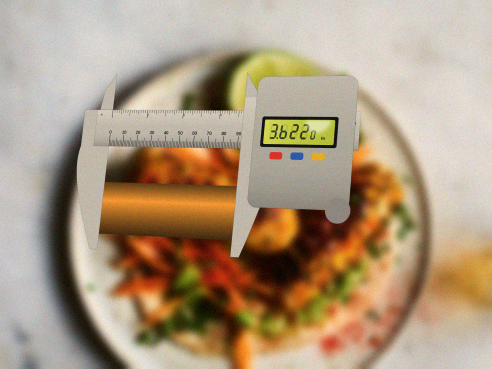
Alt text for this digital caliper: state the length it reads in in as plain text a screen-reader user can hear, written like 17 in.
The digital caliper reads 3.6220 in
